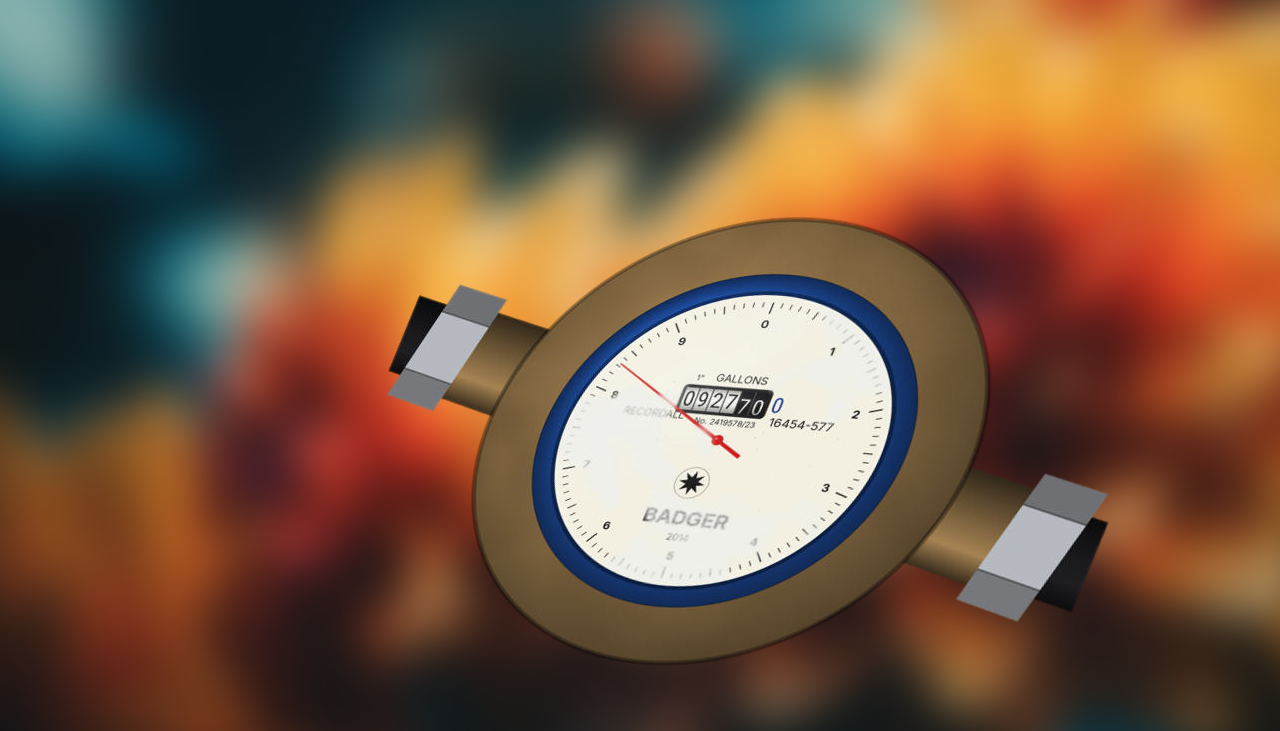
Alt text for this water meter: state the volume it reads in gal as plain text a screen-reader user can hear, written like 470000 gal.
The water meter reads 927698.3 gal
